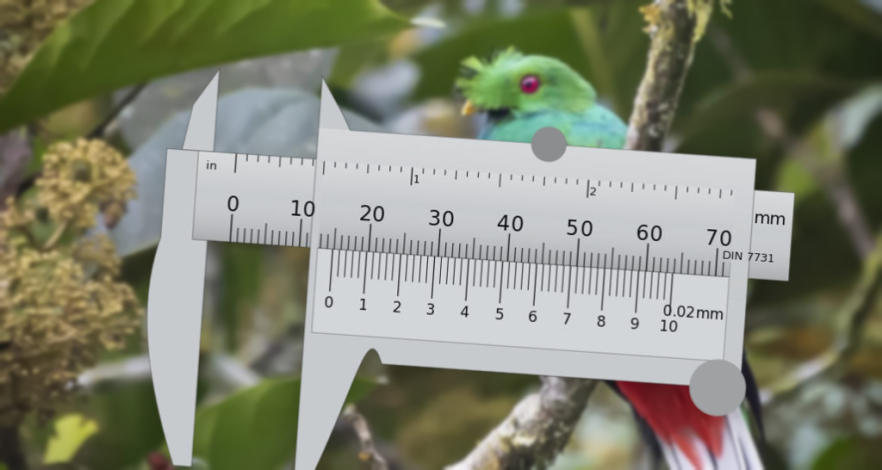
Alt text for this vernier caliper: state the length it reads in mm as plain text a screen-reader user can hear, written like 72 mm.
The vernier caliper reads 14.8 mm
